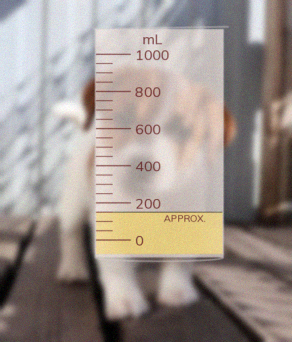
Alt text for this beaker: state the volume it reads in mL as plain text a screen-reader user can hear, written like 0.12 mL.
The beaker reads 150 mL
